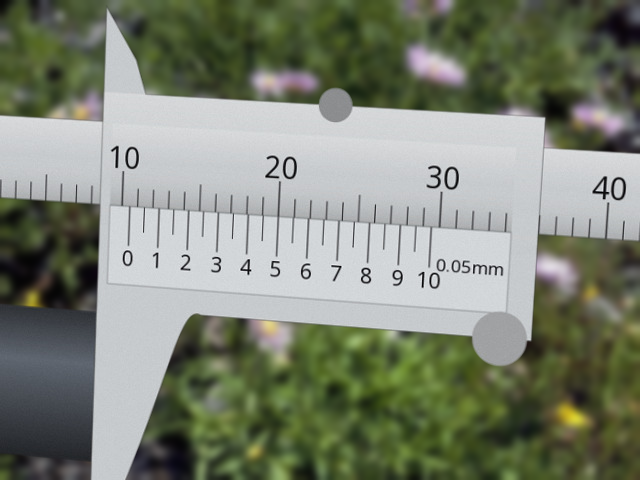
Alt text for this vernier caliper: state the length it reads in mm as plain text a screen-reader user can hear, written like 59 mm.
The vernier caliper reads 10.5 mm
